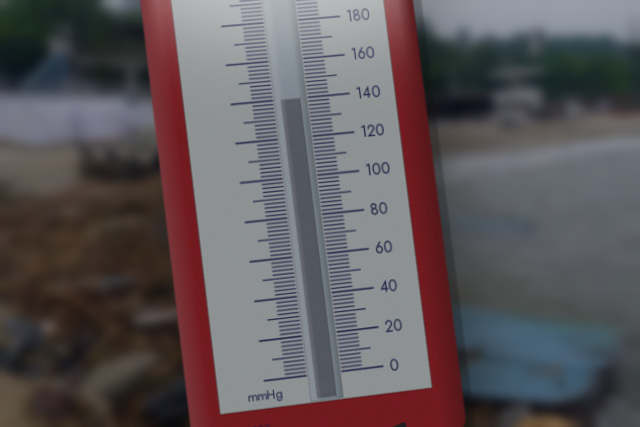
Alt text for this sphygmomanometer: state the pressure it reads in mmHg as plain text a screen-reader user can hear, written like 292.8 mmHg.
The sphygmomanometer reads 140 mmHg
